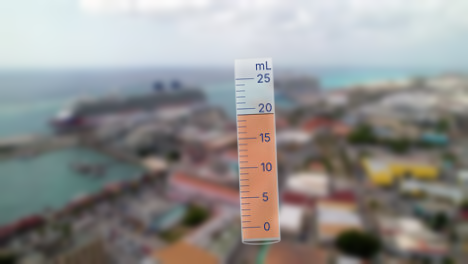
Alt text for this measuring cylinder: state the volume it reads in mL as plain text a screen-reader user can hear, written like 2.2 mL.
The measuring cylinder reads 19 mL
